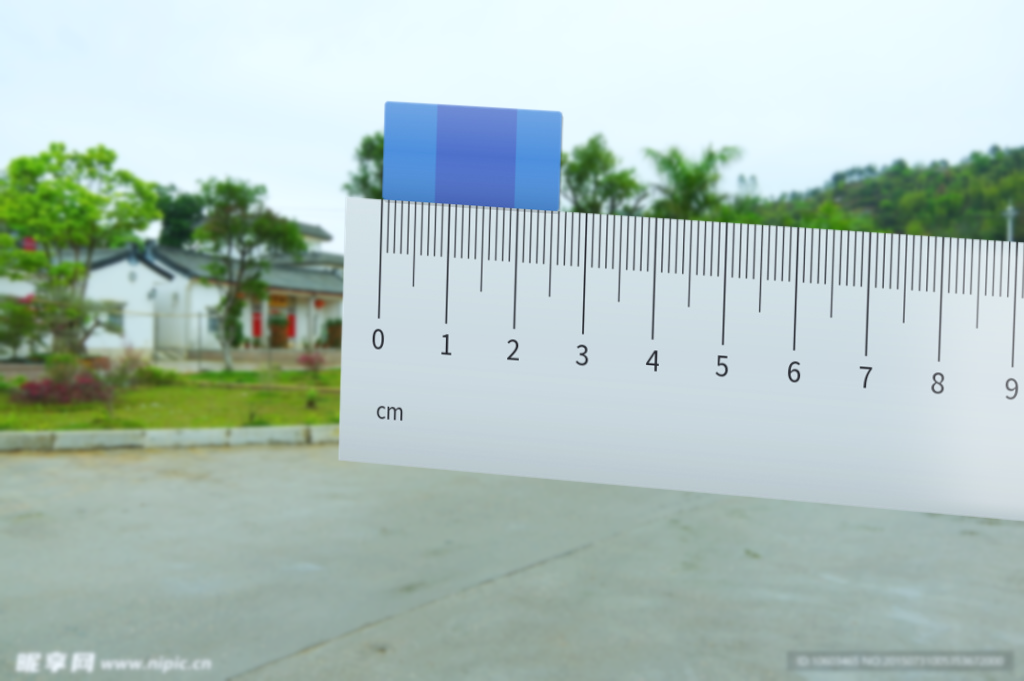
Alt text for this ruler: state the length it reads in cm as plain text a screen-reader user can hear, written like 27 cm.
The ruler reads 2.6 cm
